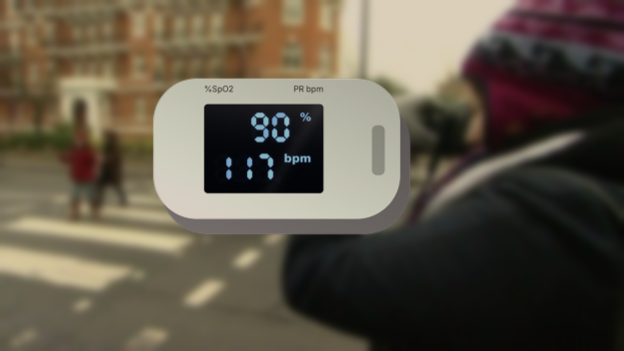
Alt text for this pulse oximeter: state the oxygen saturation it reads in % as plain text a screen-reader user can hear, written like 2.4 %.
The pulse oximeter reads 90 %
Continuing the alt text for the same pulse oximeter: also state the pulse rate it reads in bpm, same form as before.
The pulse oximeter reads 117 bpm
